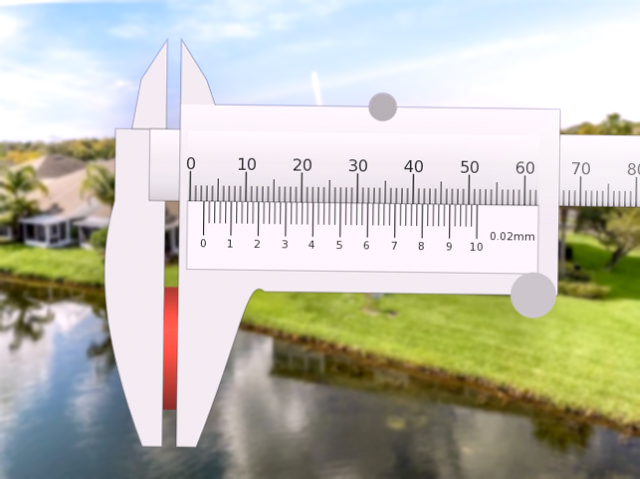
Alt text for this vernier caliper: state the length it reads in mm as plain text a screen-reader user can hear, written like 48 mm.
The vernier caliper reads 2.5 mm
